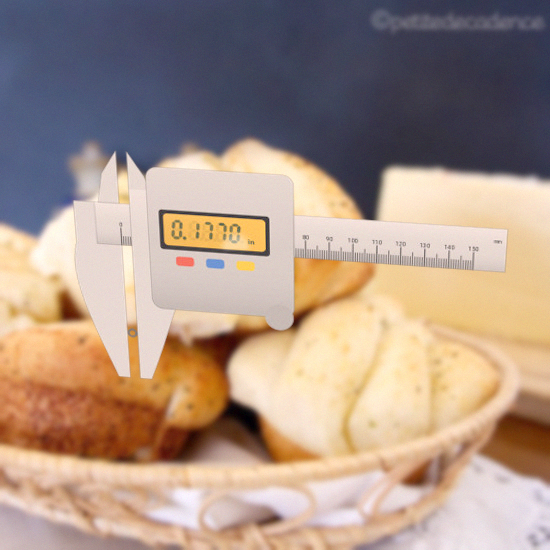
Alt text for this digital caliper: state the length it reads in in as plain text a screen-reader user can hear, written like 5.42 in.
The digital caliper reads 0.1770 in
